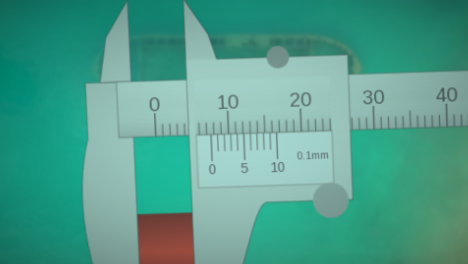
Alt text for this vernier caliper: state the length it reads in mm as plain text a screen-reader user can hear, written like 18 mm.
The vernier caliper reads 7.6 mm
